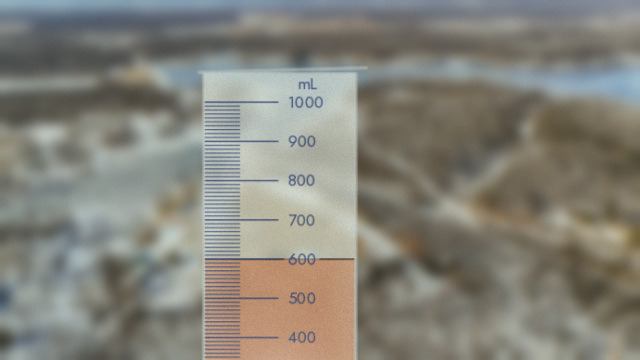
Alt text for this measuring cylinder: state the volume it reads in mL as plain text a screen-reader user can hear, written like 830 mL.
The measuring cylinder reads 600 mL
